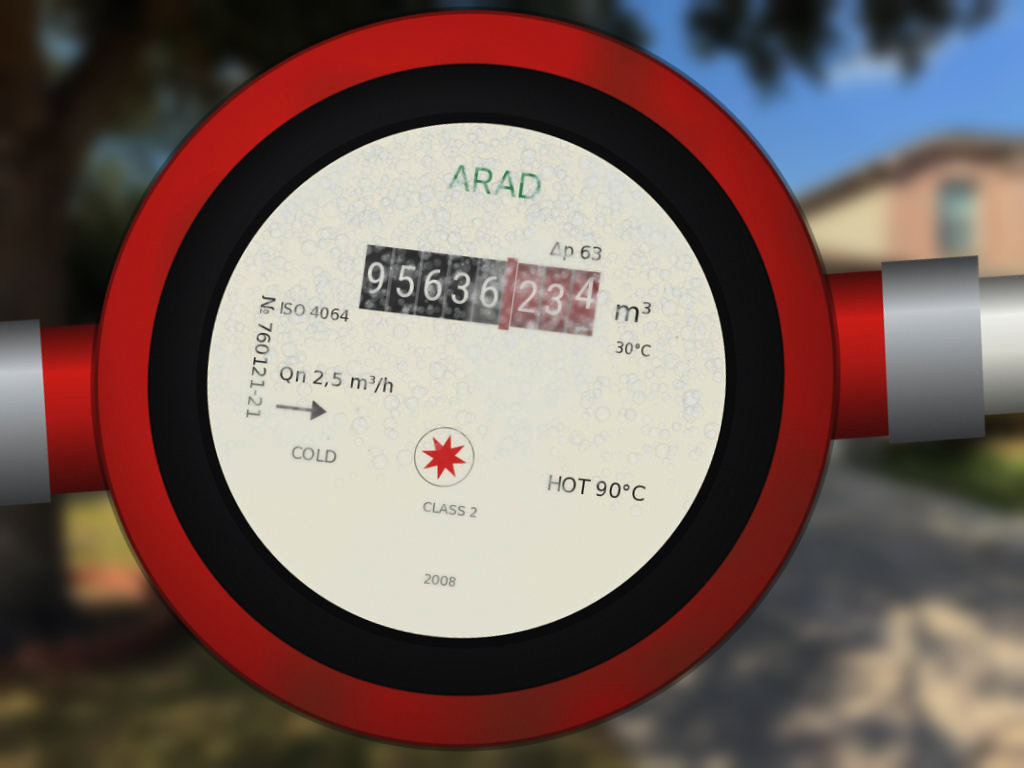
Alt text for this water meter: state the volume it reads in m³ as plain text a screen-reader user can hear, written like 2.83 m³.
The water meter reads 95636.234 m³
